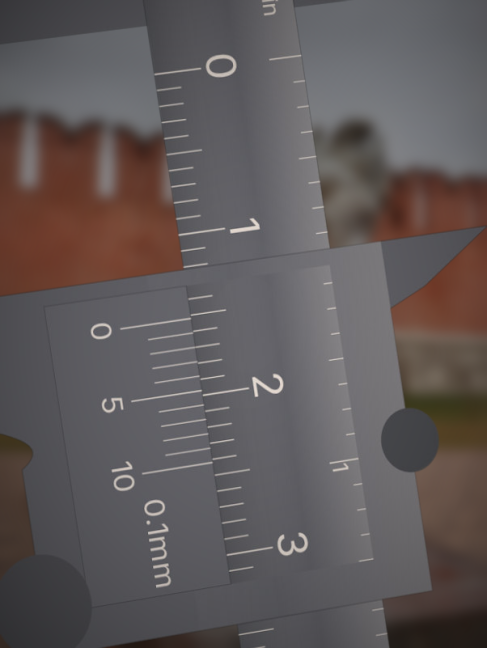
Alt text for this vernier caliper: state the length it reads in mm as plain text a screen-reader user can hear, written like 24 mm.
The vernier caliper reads 15.2 mm
